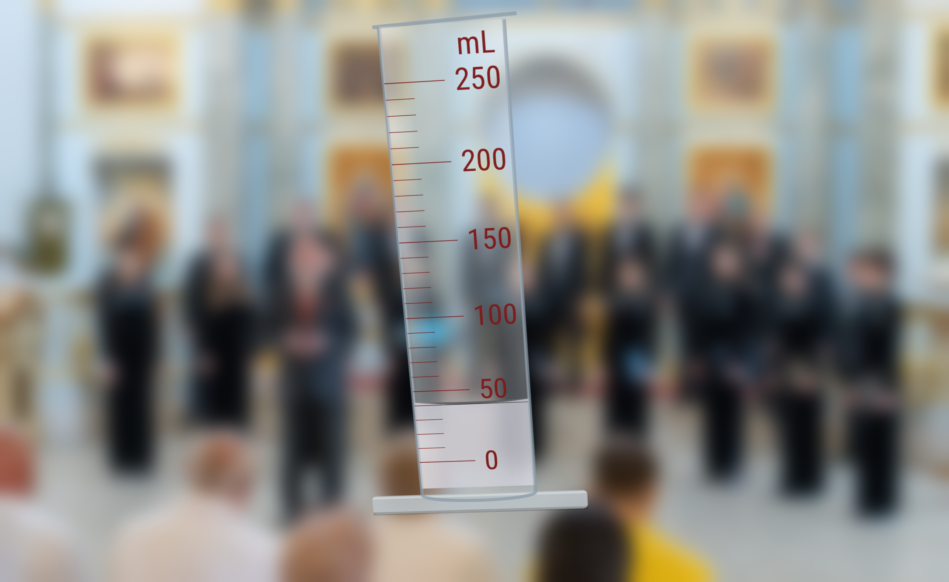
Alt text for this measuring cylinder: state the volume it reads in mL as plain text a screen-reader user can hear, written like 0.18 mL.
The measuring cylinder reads 40 mL
